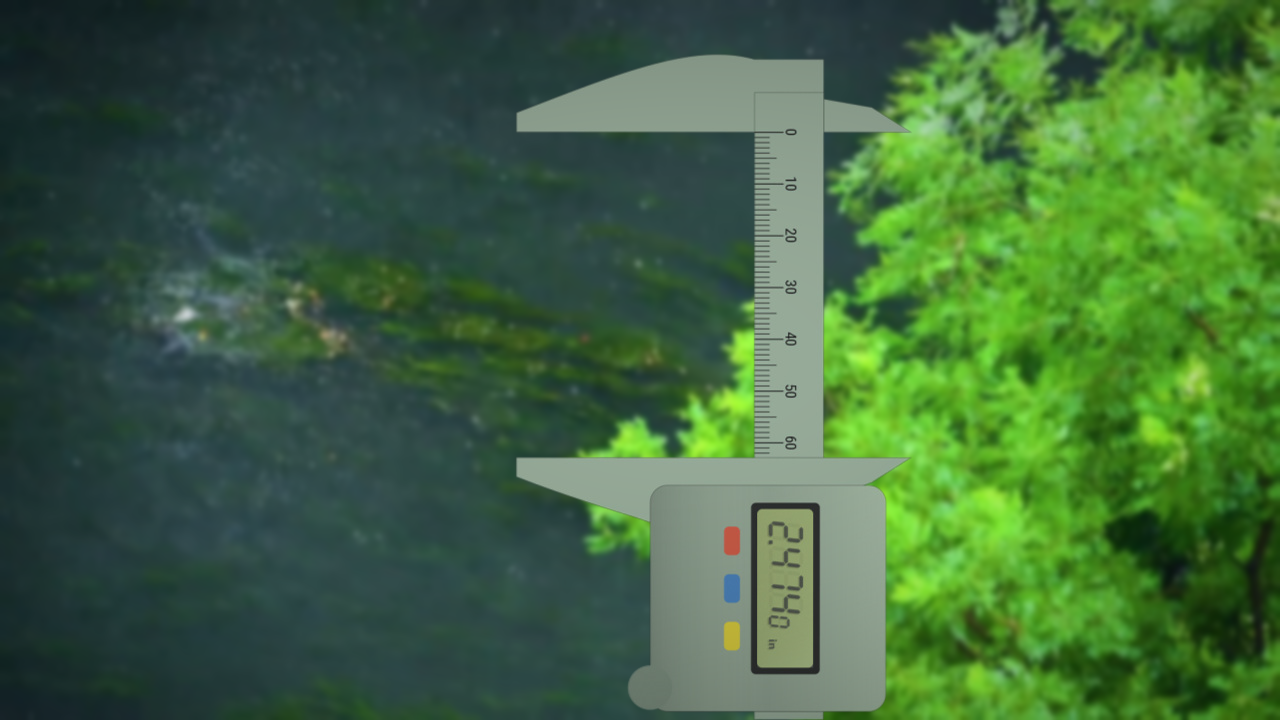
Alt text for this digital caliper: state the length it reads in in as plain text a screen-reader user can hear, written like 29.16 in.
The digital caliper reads 2.4740 in
